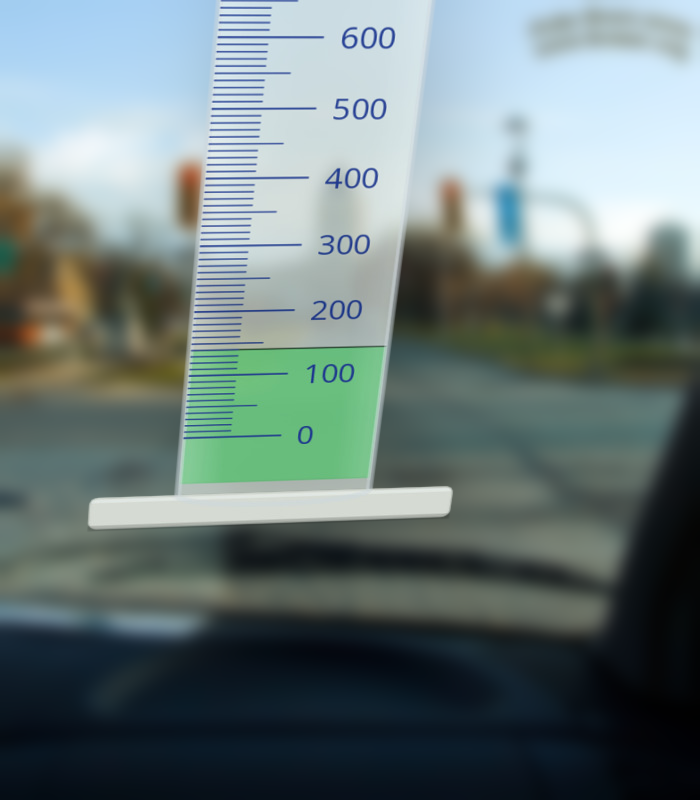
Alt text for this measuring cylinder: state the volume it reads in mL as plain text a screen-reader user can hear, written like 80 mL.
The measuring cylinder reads 140 mL
